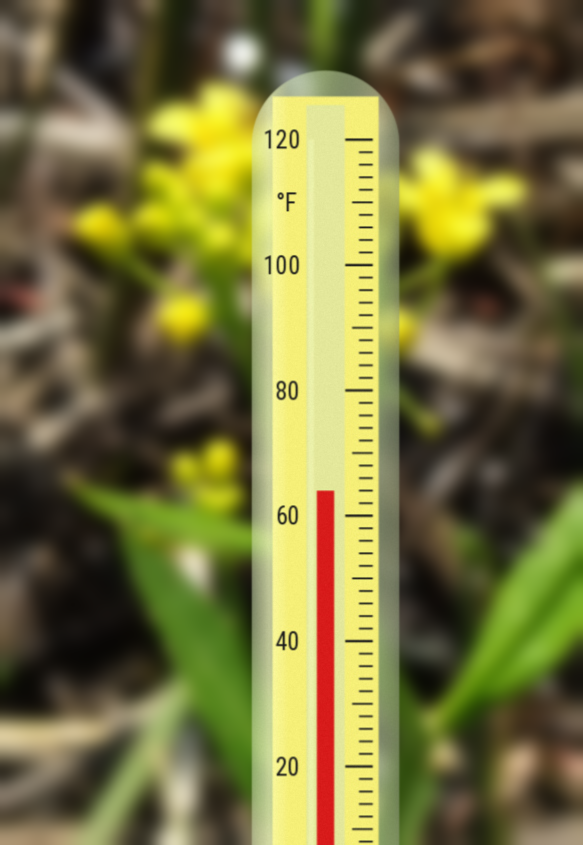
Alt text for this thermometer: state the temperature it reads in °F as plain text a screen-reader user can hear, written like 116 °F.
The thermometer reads 64 °F
